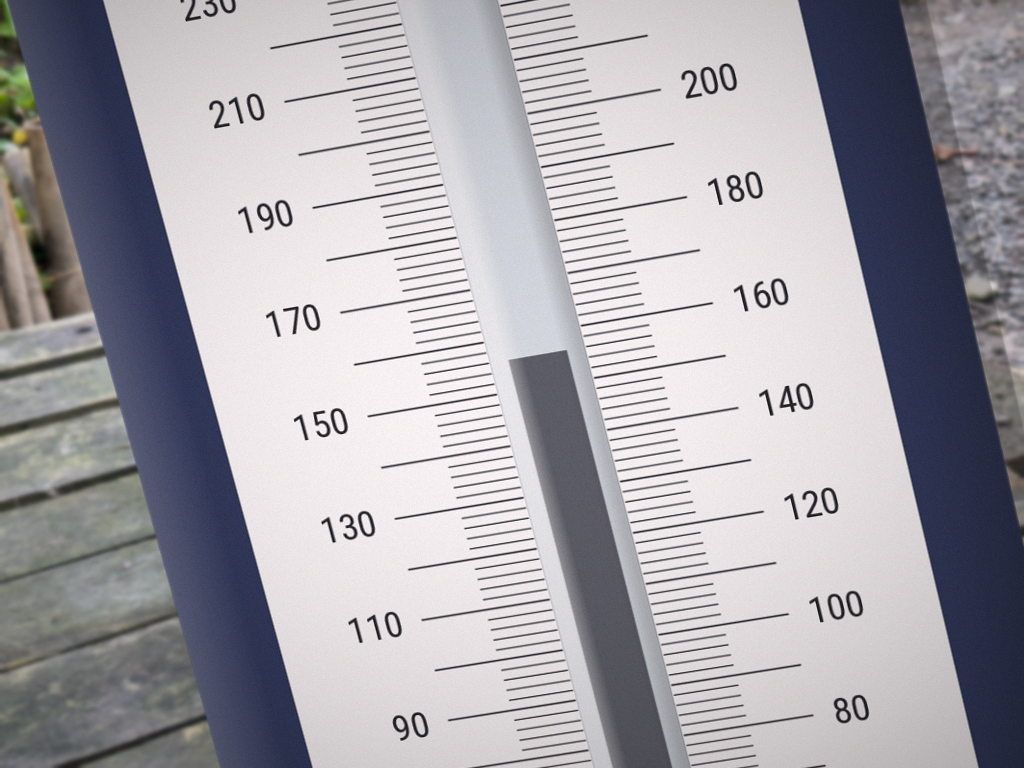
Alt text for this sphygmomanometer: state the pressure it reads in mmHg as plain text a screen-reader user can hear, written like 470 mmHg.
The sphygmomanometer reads 156 mmHg
